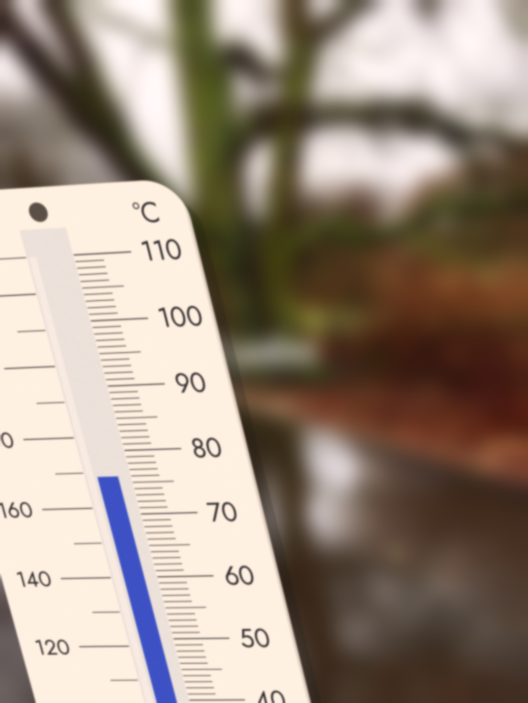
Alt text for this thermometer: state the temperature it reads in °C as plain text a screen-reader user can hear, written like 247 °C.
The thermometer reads 76 °C
